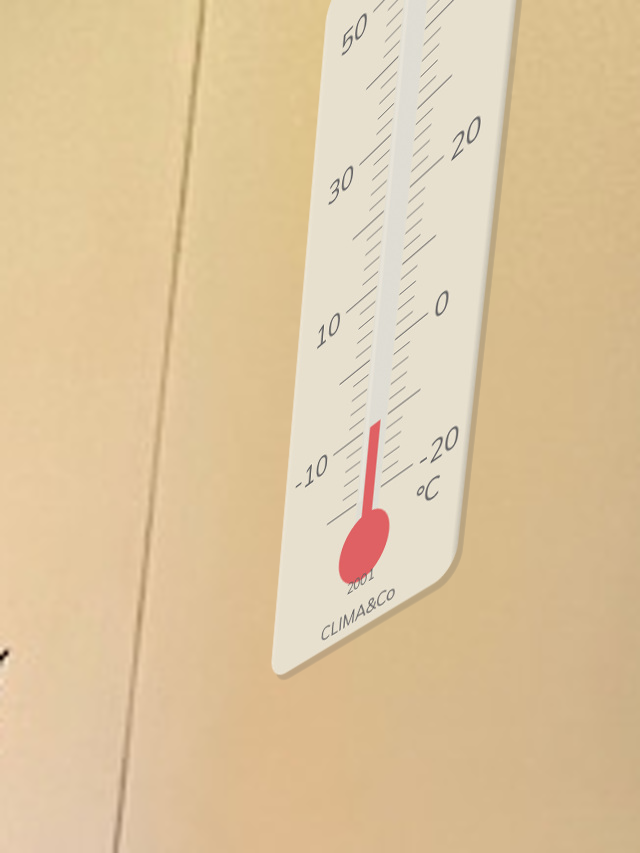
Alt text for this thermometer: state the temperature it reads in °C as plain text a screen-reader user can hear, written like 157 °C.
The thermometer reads -10 °C
